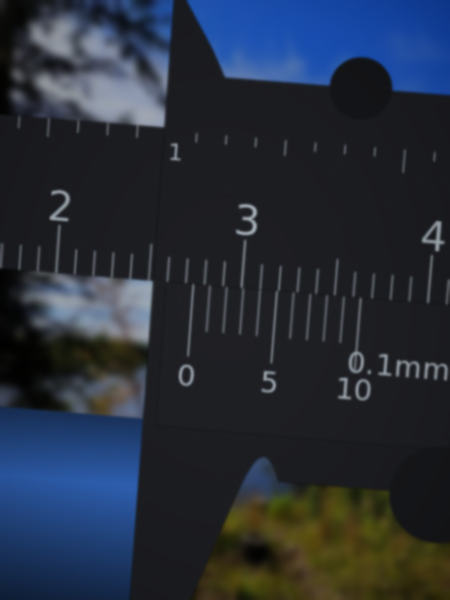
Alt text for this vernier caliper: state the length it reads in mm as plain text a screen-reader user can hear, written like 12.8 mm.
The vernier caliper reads 27.4 mm
